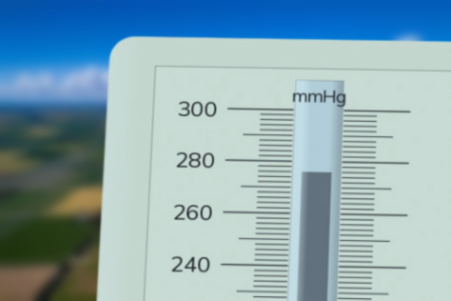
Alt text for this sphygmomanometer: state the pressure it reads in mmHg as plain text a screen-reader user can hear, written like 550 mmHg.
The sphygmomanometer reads 276 mmHg
